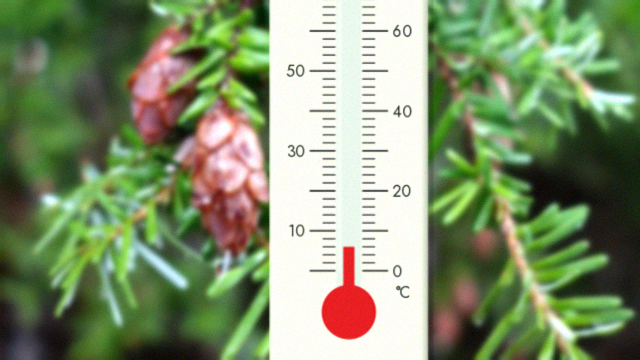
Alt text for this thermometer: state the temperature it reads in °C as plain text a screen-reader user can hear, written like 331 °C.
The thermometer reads 6 °C
